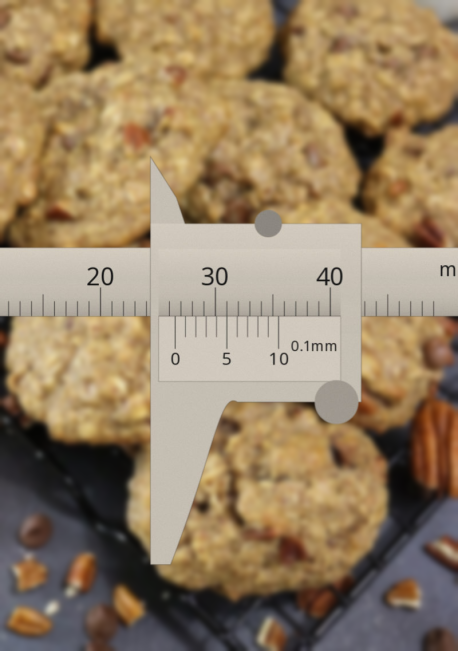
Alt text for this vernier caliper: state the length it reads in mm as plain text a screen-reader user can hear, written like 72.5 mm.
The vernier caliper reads 26.5 mm
